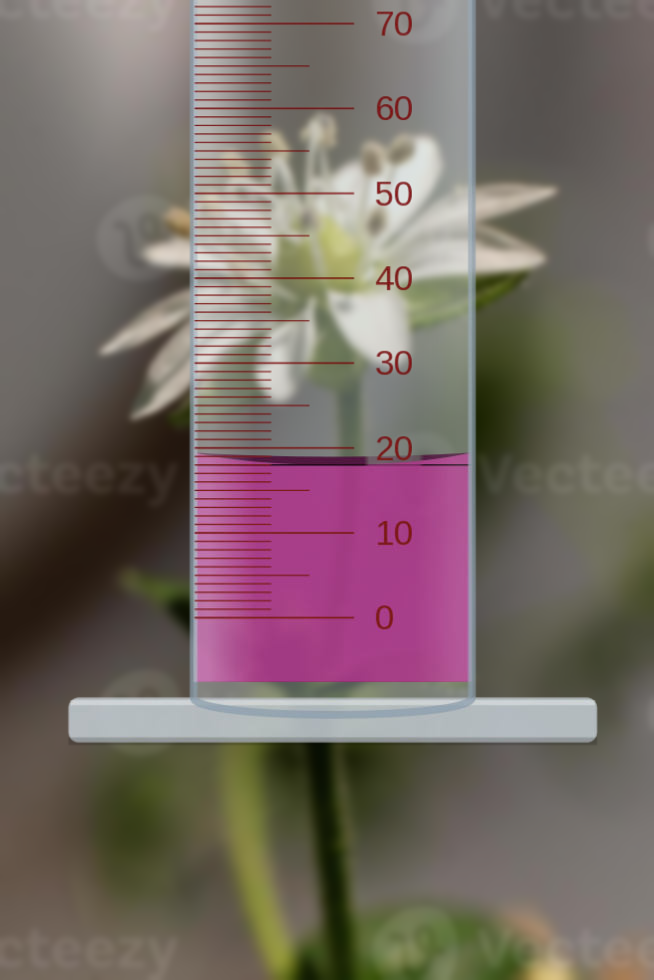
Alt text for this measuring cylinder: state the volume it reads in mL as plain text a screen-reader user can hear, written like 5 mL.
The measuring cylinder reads 18 mL
